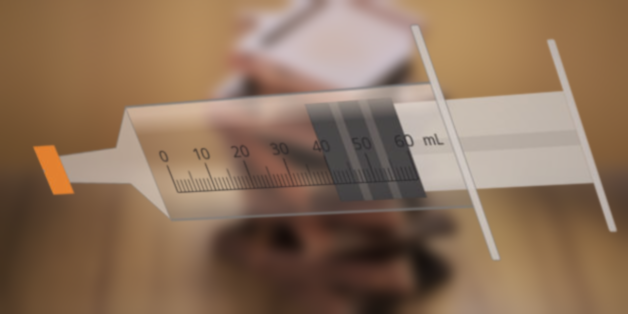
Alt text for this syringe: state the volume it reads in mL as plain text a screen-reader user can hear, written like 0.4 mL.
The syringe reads 40 mL
